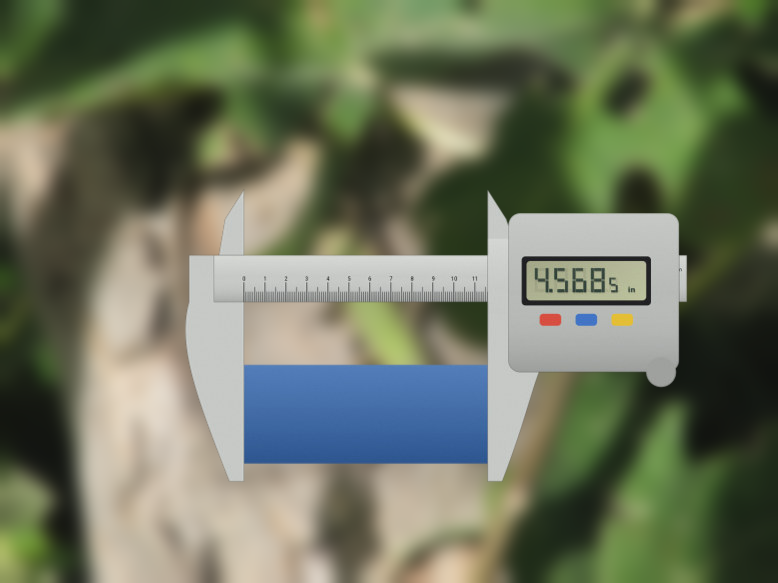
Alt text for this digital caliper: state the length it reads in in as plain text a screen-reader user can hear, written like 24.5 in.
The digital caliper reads 4.5685 in
